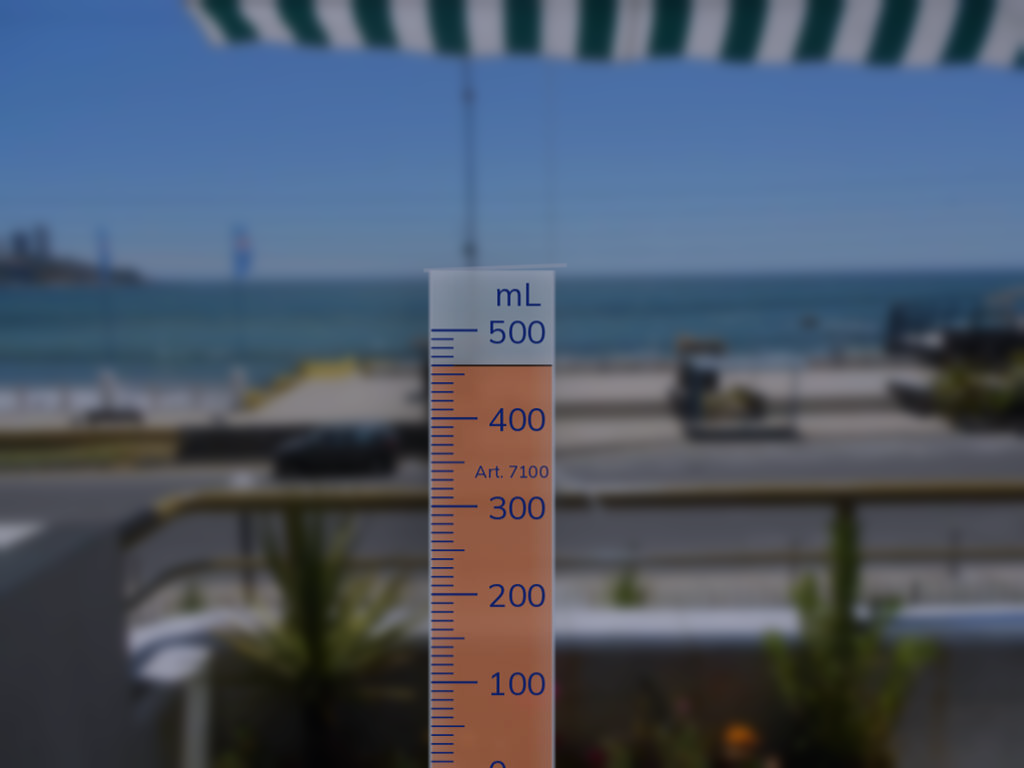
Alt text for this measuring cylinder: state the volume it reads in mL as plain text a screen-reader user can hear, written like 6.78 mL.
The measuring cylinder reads 460 mL
